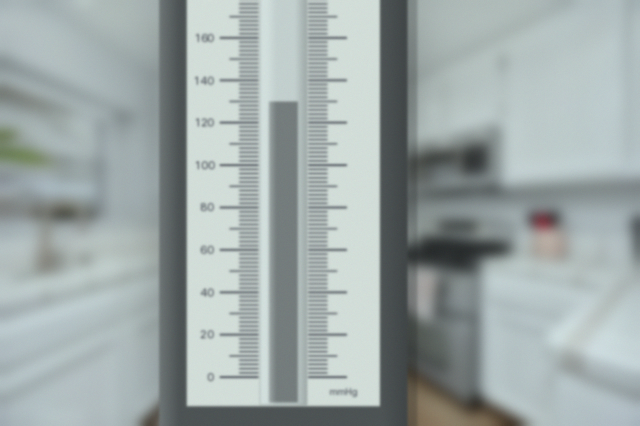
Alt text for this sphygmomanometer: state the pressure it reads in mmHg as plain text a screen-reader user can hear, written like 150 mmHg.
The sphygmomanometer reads 130 mmHg
